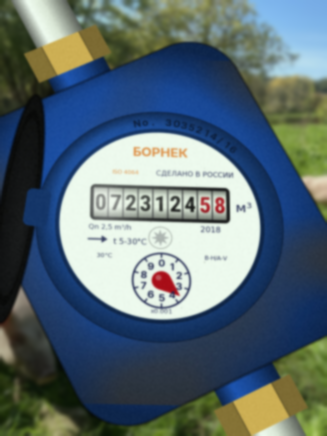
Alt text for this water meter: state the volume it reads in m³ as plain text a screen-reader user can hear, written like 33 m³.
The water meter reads 723124.583 m³
